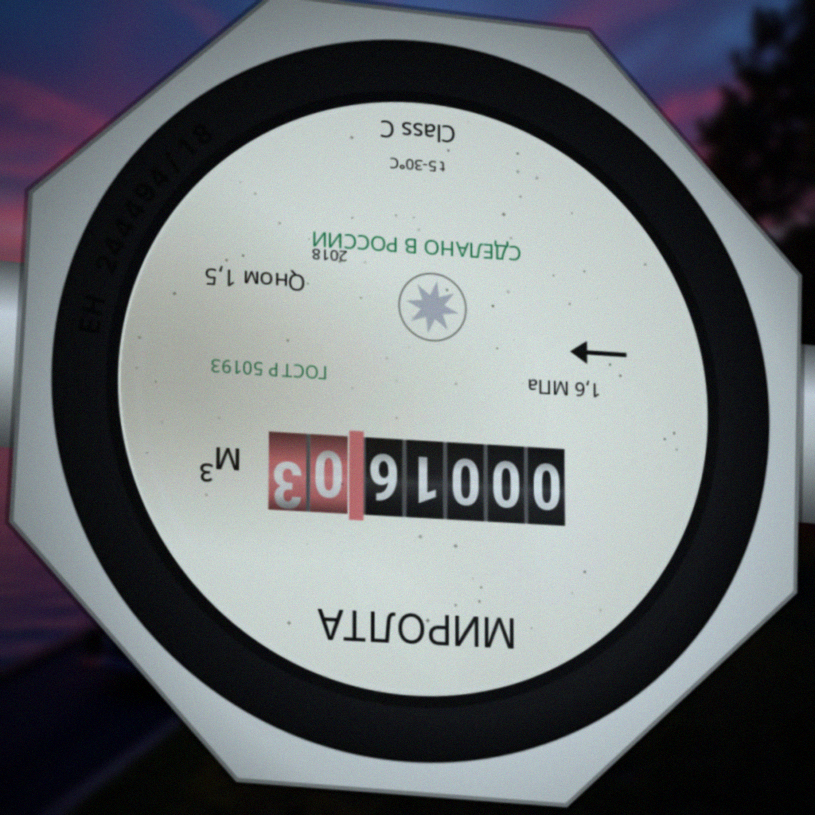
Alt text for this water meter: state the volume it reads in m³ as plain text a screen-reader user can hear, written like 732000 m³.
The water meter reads 16.03 m³
